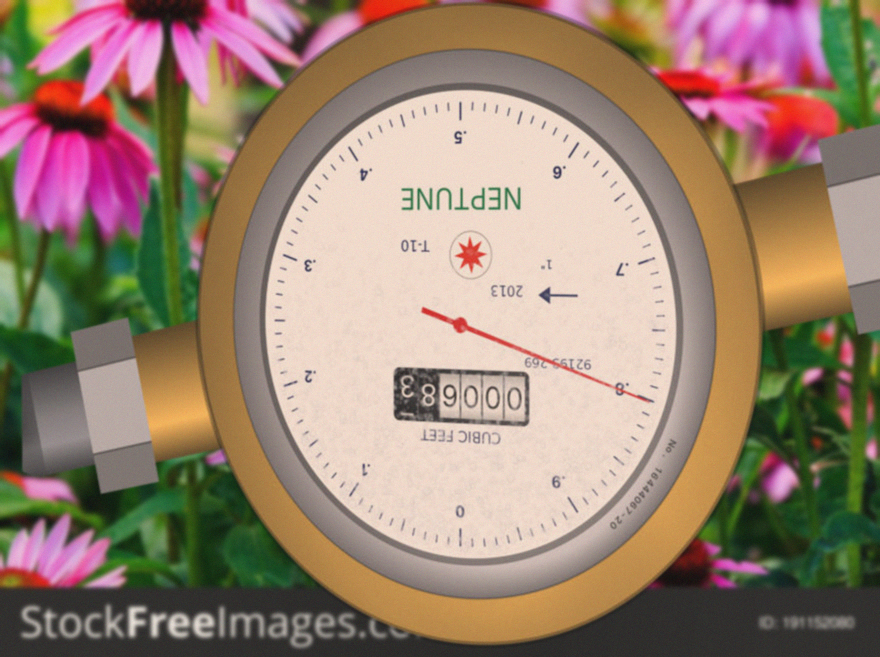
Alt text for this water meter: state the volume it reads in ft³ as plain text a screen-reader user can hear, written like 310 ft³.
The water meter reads 682.80 ft³
